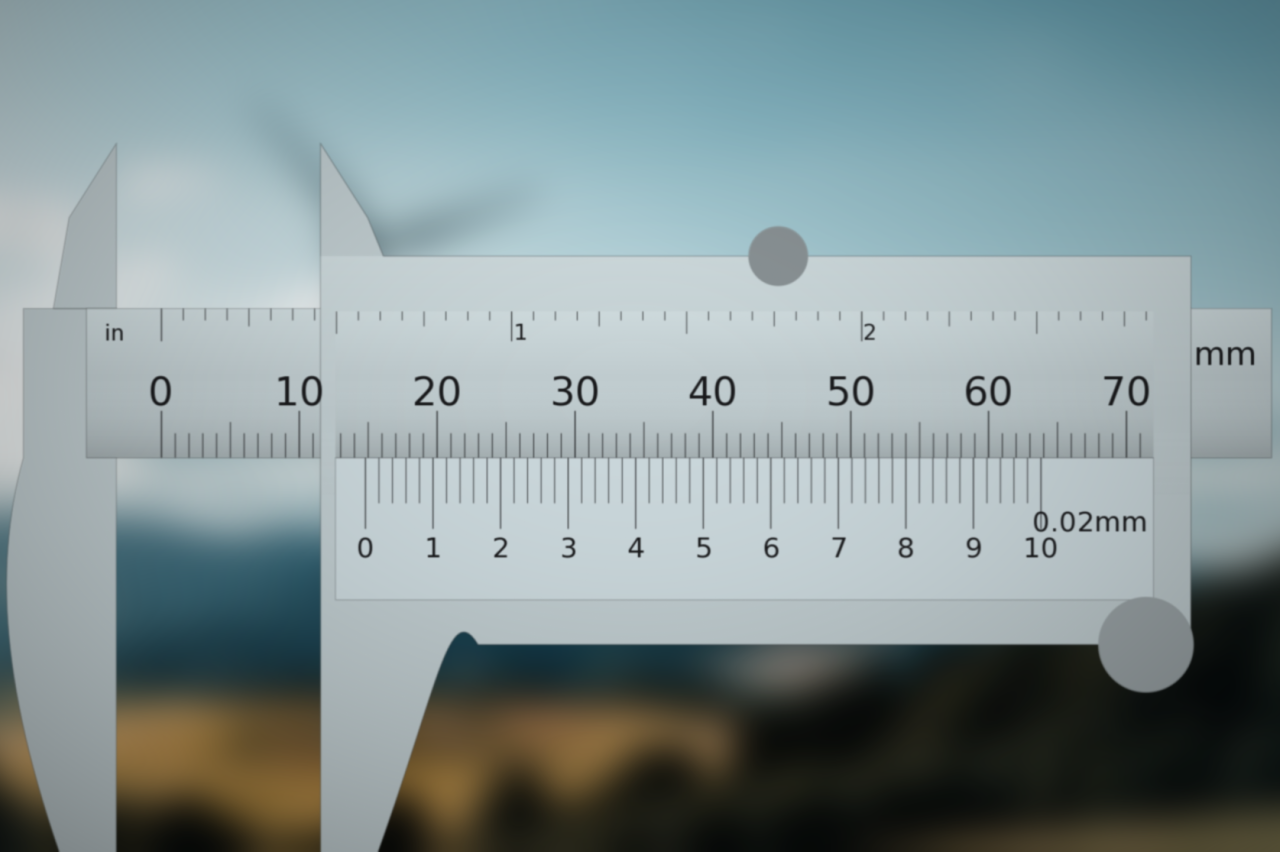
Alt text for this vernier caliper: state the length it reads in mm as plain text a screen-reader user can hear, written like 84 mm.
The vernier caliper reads 14.8 mm
